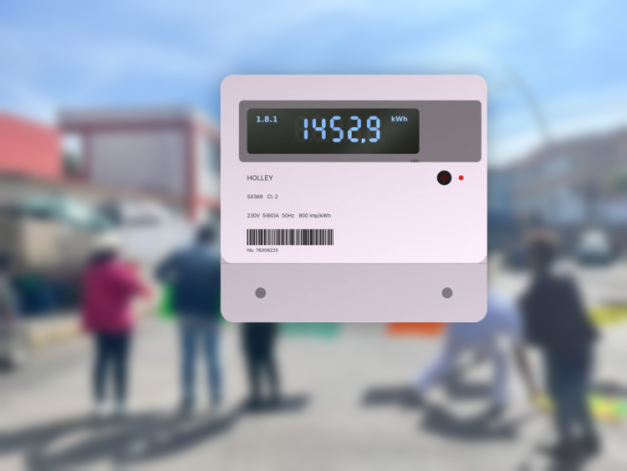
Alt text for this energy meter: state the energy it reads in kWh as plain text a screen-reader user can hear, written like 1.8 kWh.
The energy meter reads 1452.9 kWh
